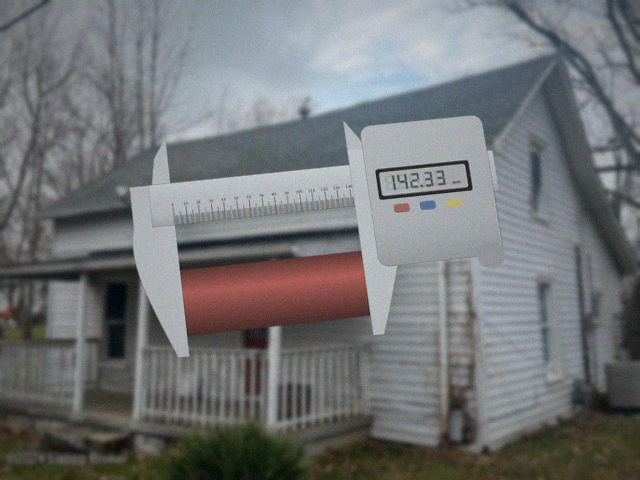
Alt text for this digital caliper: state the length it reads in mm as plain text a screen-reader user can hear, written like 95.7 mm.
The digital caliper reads 142.33 mm
